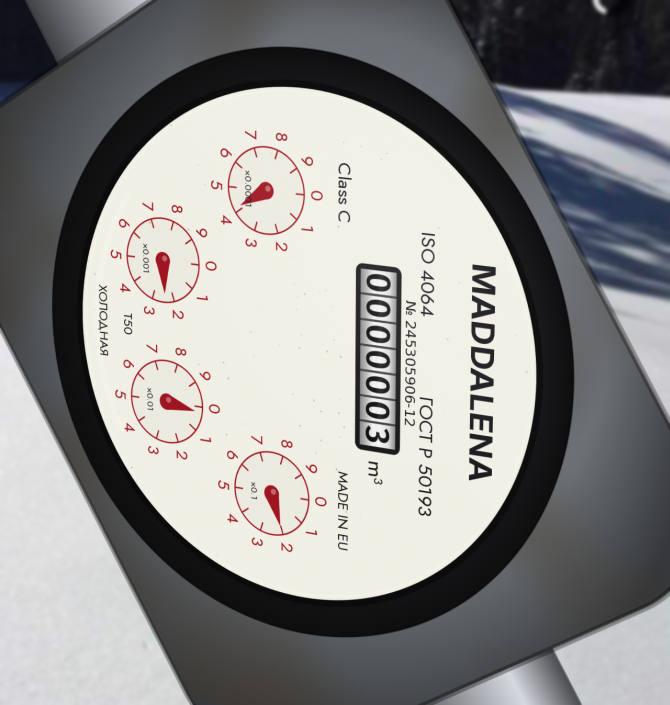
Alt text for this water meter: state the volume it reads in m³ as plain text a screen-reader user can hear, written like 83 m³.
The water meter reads 3.2024 m³
